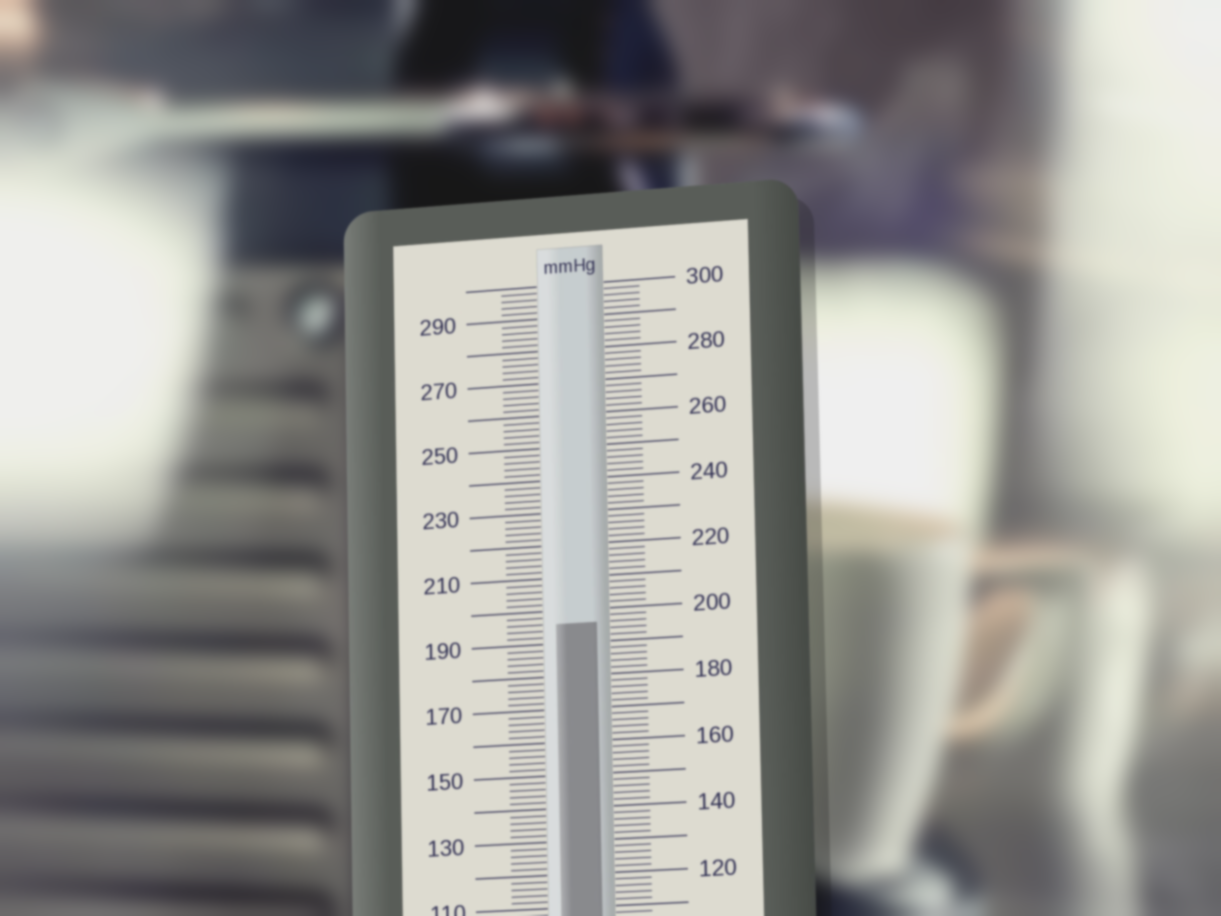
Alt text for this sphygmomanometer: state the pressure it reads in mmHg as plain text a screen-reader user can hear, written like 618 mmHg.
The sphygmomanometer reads 196 mmHg
